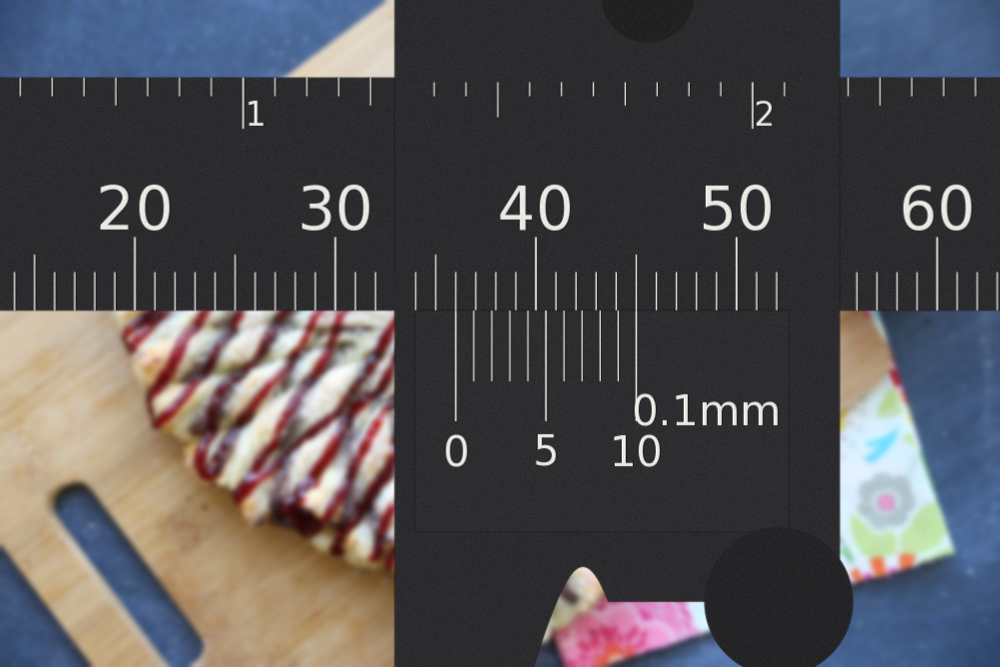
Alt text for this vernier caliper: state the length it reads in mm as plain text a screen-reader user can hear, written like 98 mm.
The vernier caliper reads 36.0 mm
